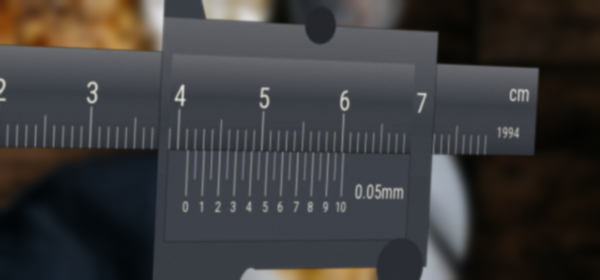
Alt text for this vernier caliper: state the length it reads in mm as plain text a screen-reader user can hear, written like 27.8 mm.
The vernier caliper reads 41.2 mm
